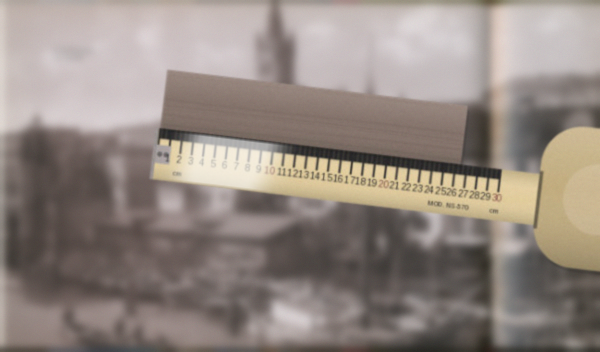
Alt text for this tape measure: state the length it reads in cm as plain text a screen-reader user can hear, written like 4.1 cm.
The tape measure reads 26.5 cm
